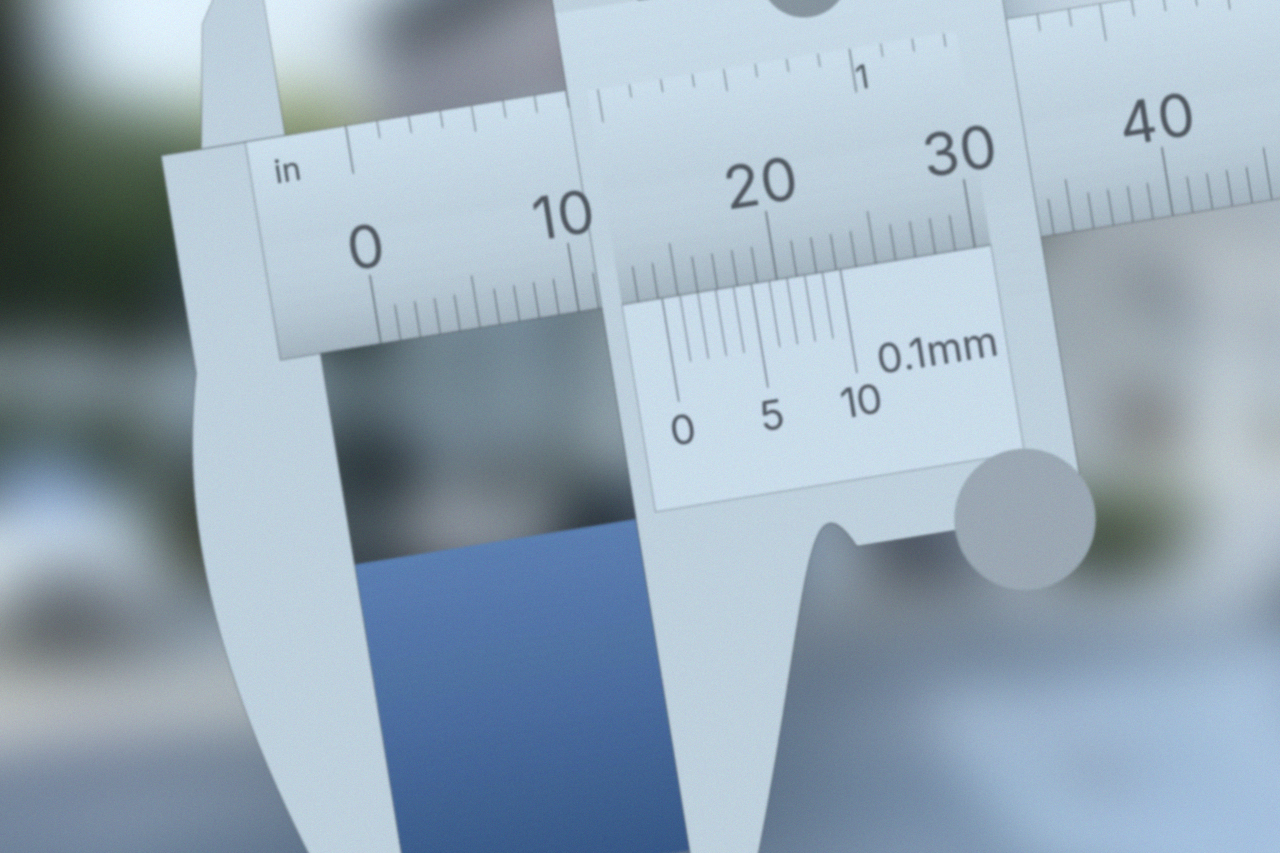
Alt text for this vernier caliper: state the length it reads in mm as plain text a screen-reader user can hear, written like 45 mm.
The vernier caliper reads 14.2 mm
